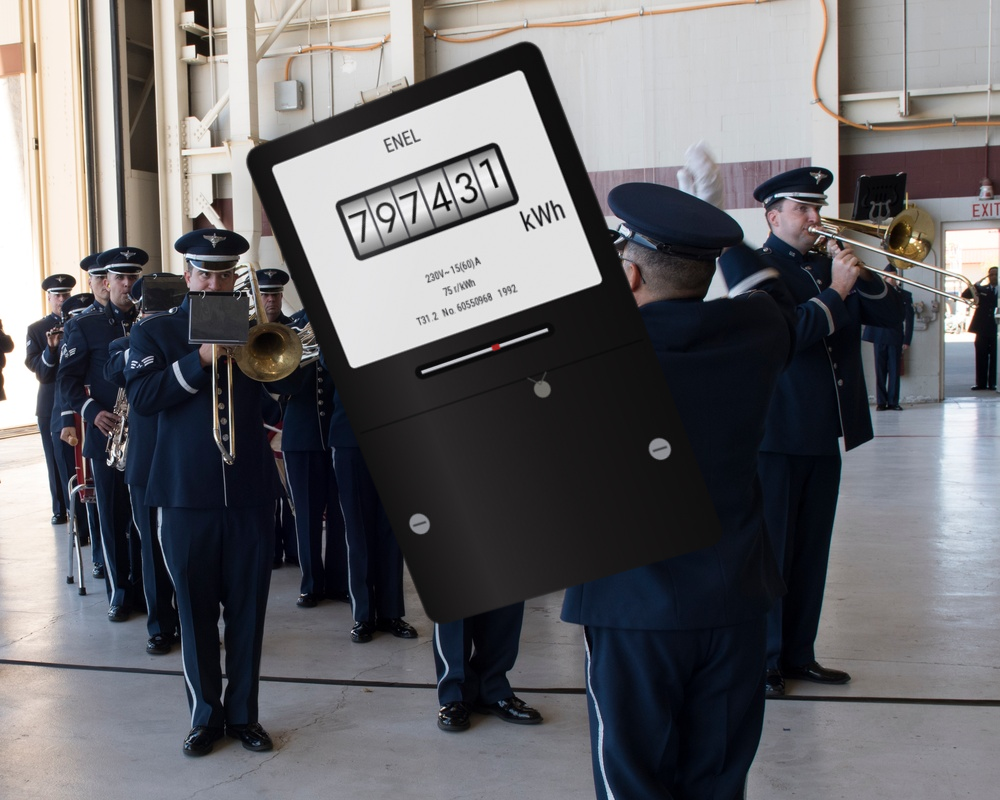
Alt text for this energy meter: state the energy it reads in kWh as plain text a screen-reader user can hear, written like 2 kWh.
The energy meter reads 797431 kWh
